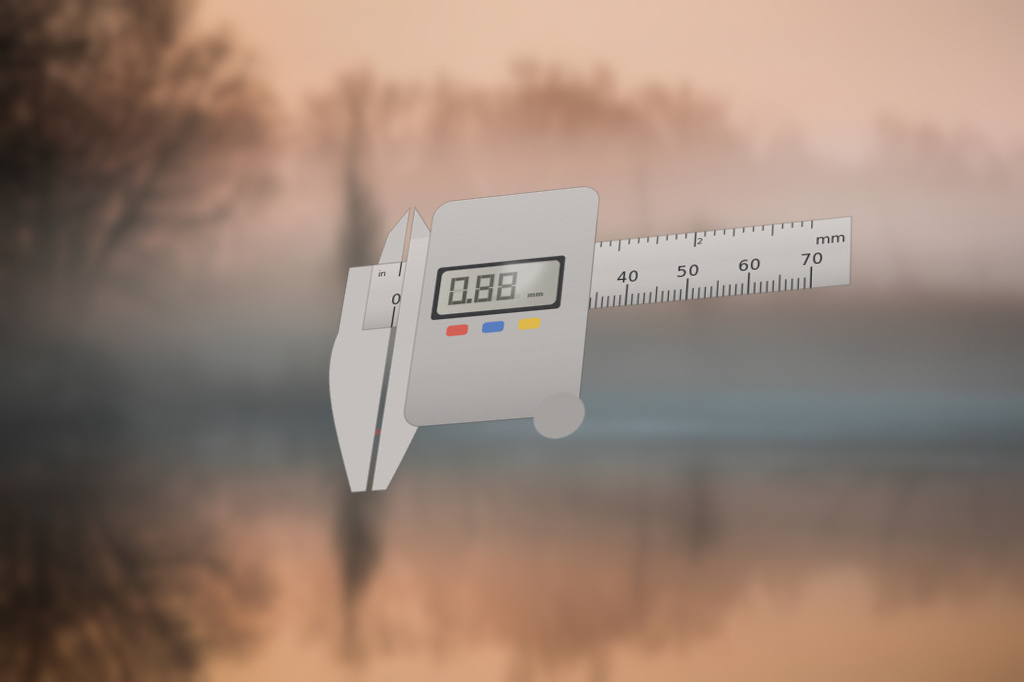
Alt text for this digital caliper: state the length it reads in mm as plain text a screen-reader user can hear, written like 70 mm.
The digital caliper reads 0.88 mm
